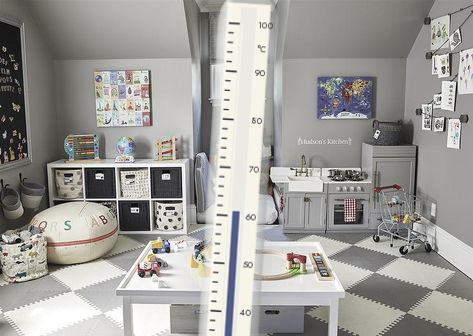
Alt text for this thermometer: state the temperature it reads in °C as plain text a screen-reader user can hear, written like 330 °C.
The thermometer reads 61 °C
